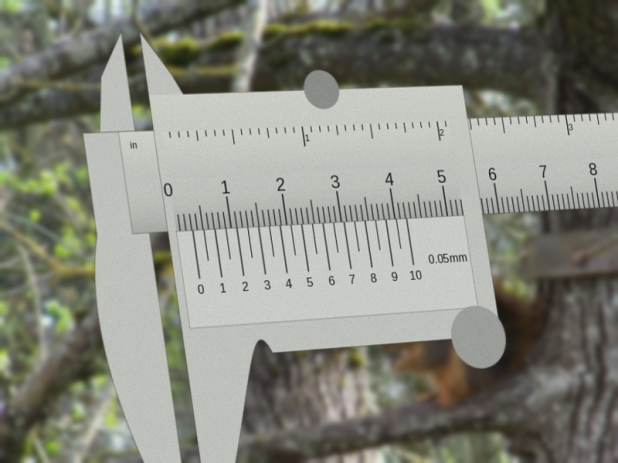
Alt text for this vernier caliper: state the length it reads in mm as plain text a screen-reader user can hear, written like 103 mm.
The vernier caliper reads 3.2 mm
